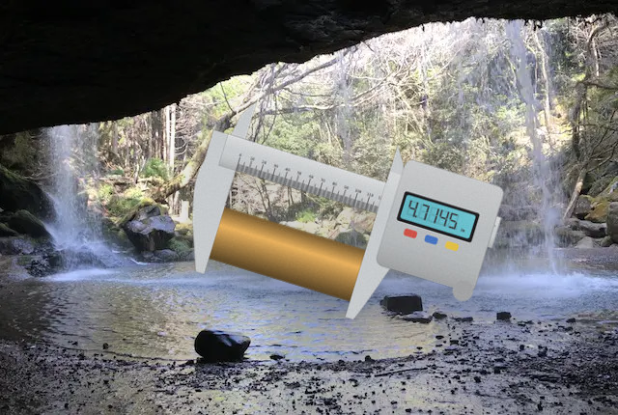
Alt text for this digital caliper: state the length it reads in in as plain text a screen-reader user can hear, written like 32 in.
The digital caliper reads 4.7145 in
